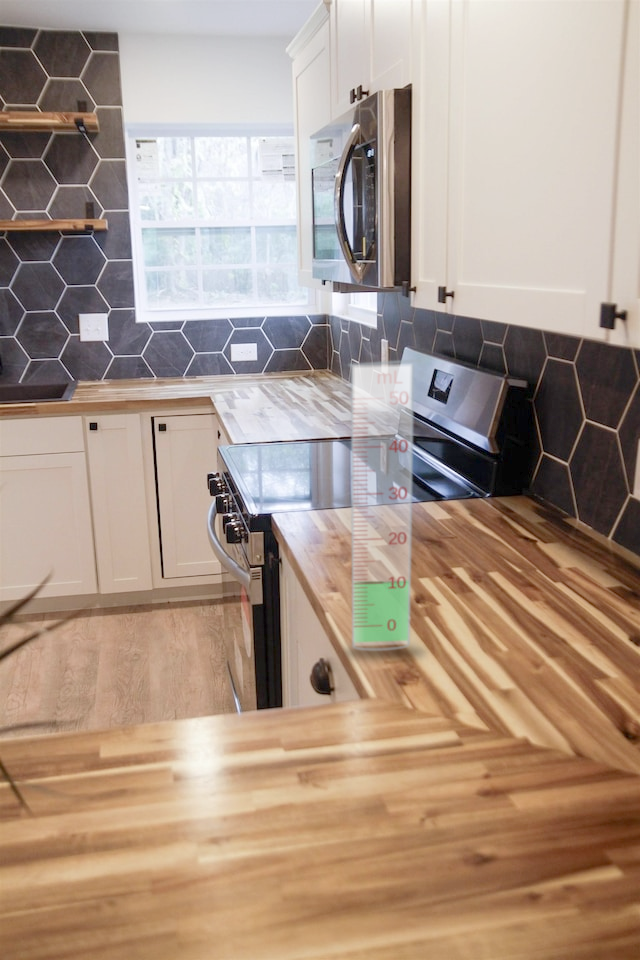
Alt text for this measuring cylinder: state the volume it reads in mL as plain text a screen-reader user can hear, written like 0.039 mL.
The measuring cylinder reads 10 mL
